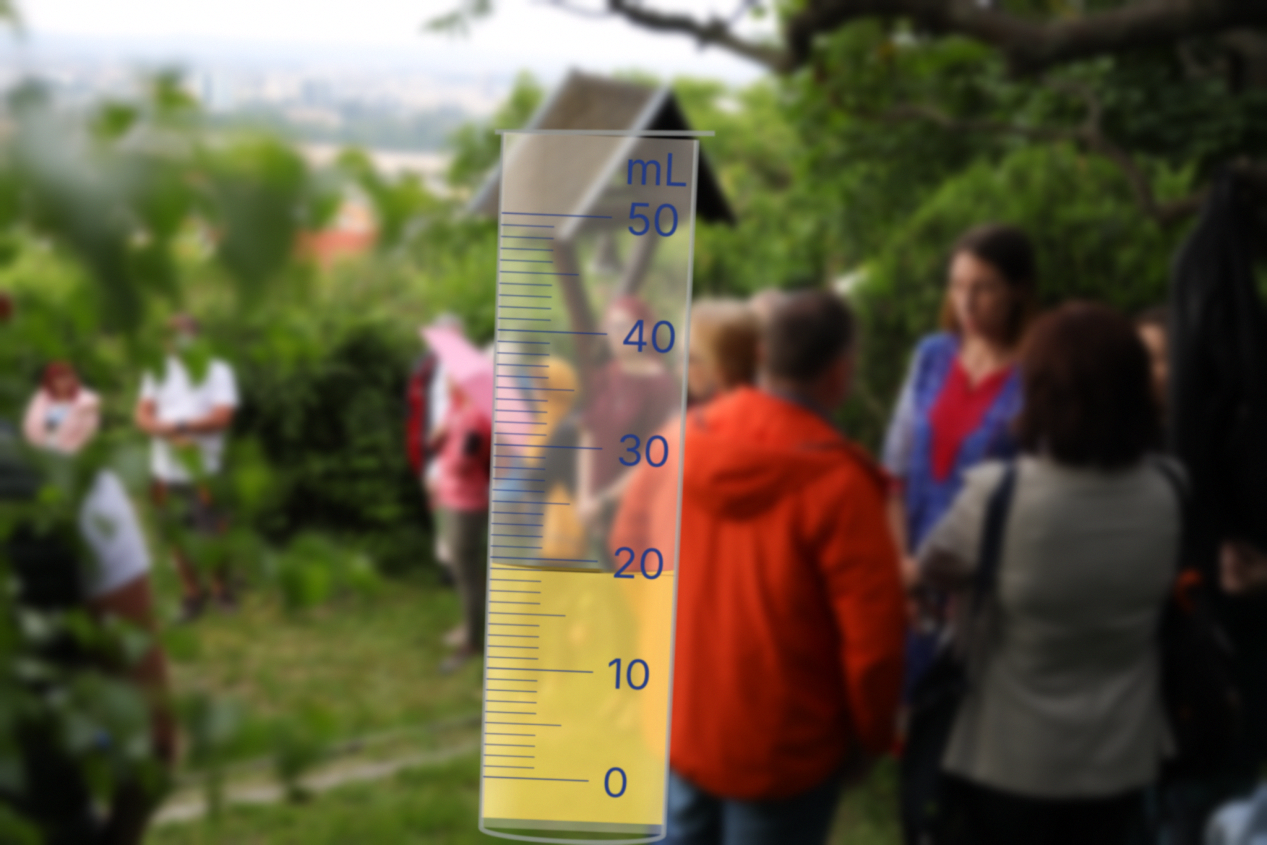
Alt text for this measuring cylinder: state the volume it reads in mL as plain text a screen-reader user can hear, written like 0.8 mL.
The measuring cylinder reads 19 mL
